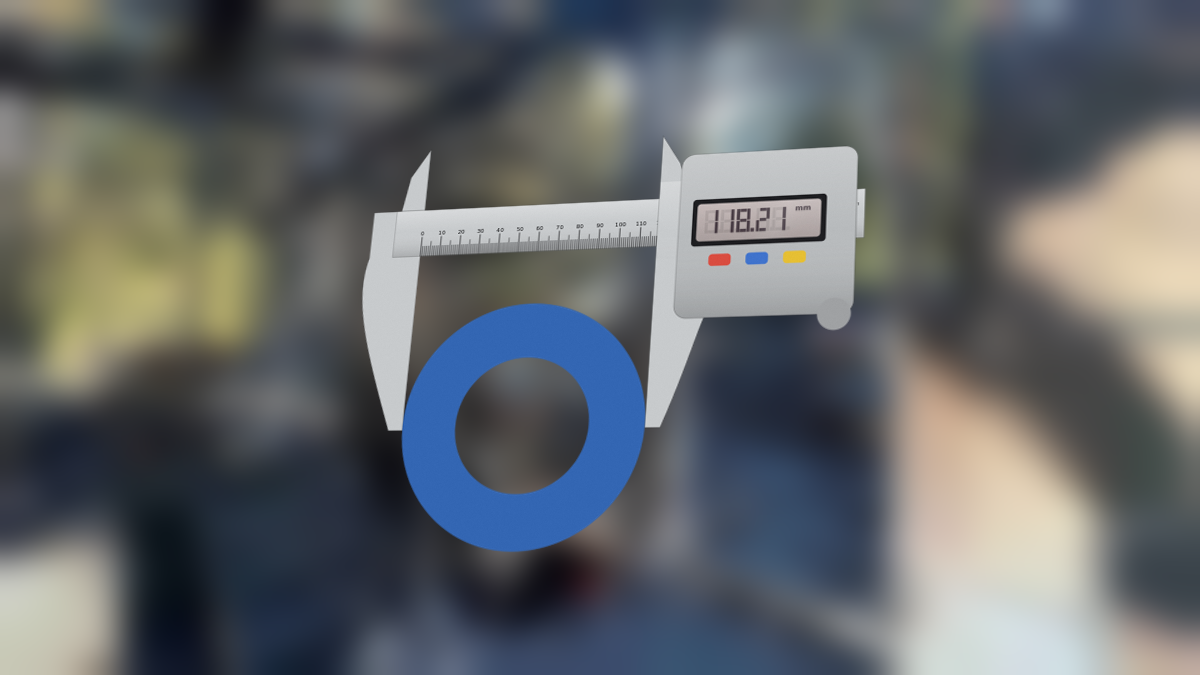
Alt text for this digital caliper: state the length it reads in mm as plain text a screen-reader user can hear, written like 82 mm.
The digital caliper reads 118.21 mm
